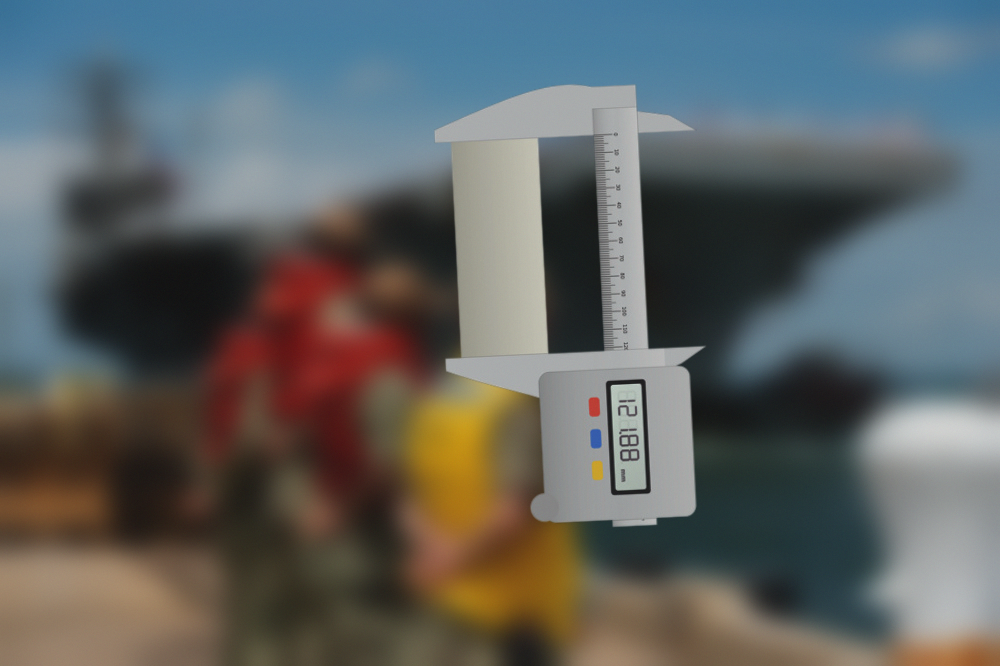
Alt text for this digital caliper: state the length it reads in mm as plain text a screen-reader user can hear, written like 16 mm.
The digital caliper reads 121.88 mm
